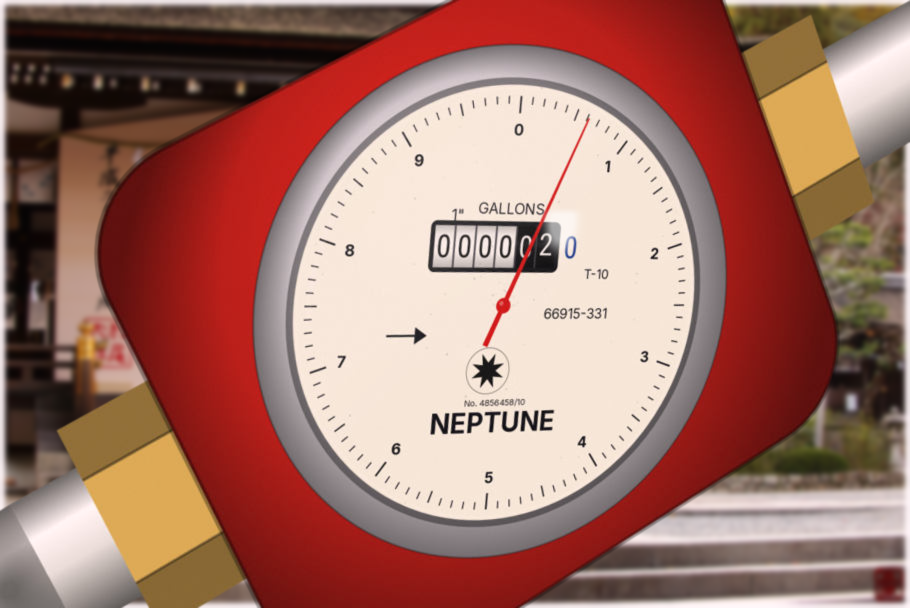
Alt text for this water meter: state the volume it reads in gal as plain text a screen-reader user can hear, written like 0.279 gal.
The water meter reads 20.6 gal
